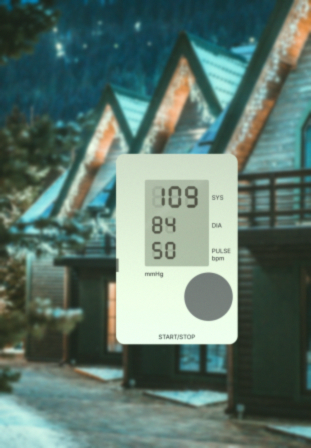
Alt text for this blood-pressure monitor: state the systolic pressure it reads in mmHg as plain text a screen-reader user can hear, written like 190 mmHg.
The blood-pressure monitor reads 109 mmHg
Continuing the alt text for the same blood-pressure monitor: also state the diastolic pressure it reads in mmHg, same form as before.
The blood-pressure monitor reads 84 mmHg
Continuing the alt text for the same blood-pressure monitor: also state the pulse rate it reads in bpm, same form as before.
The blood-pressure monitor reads 50 bpm
